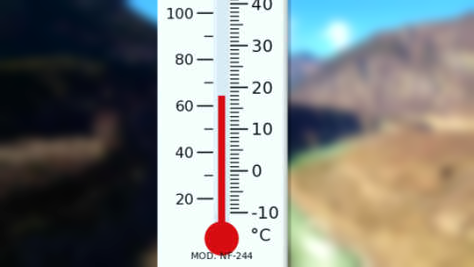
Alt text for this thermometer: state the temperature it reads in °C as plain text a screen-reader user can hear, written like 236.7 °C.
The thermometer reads 18 °C
